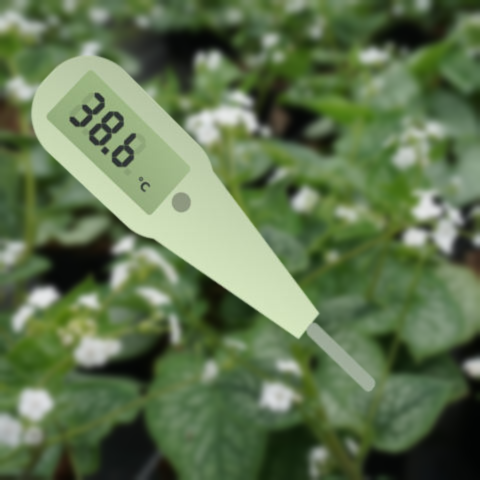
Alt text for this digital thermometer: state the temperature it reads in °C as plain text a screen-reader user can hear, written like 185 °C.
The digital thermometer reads 38.6 °C
